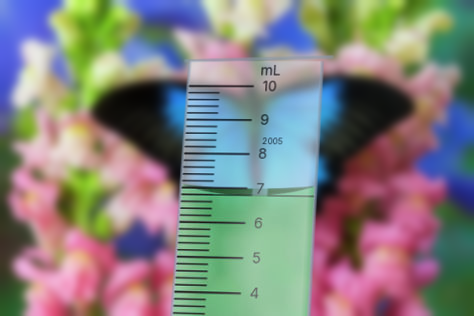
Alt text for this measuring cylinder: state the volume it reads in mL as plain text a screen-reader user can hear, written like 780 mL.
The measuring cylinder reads 6.8 mL
